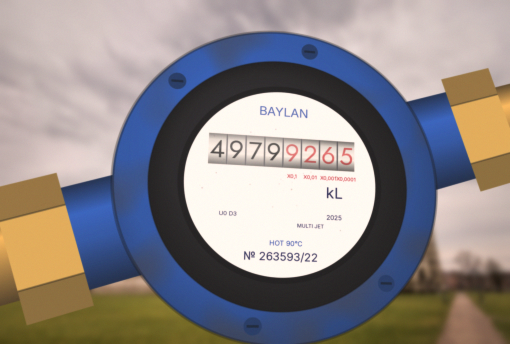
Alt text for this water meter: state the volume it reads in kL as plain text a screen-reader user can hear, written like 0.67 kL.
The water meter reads 4979.9265 kL
